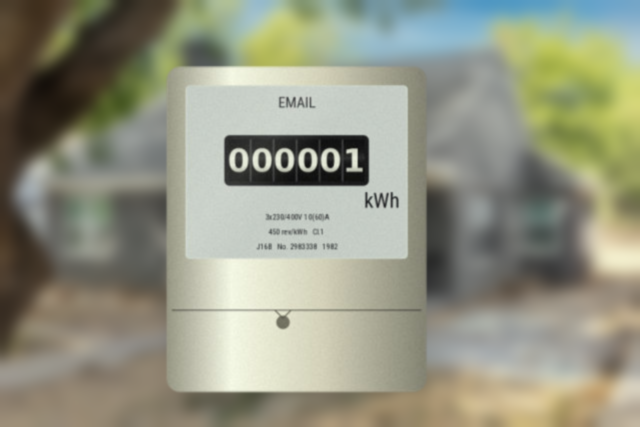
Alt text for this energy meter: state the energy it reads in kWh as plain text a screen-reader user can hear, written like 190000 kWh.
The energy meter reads 1 kWh
